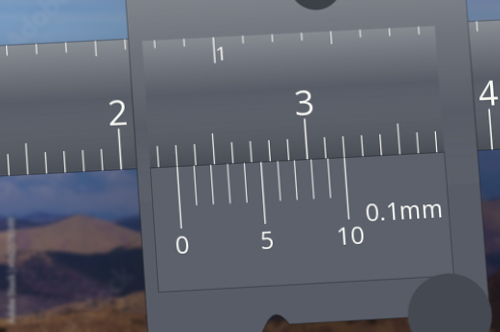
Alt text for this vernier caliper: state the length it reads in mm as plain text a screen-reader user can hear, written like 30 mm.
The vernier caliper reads 23.0 mm
